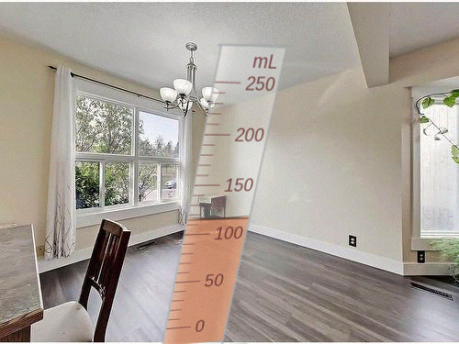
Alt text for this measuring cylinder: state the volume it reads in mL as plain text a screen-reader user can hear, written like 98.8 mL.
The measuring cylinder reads 115 mL
